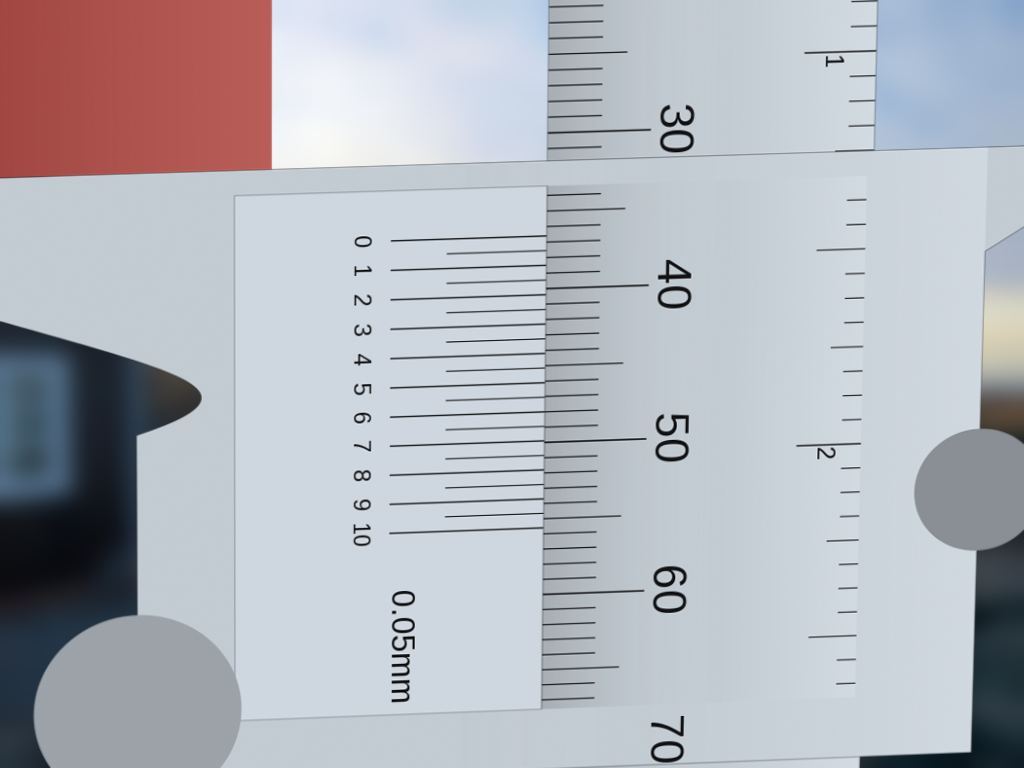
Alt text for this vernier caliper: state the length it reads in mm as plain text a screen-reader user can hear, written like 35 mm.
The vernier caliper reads 36.6 mm
